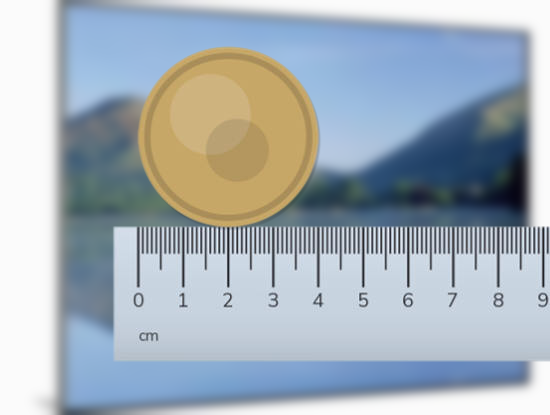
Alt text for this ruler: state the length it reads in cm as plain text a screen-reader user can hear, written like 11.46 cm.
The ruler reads 4 cm
